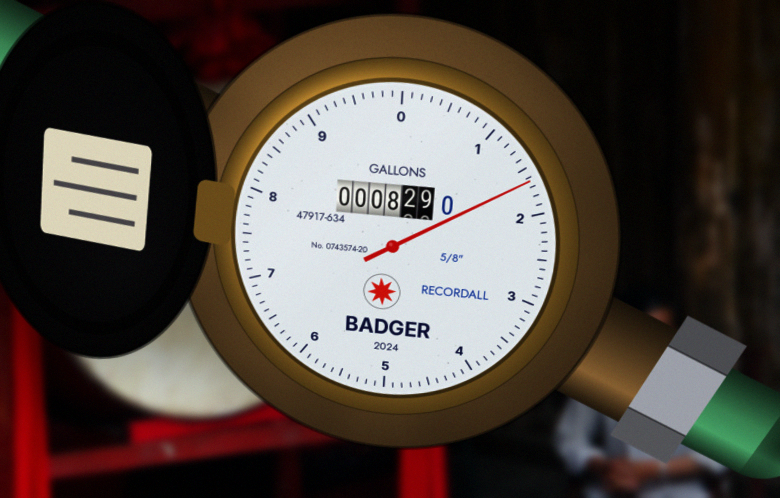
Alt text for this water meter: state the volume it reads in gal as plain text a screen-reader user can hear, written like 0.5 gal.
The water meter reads 8291.6 gal
